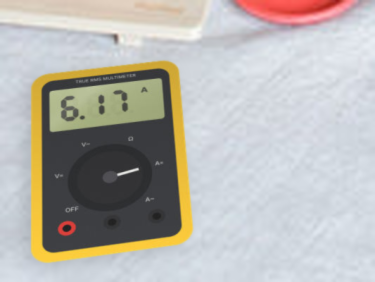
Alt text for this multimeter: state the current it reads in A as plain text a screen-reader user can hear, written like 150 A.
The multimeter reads 6.17 A
